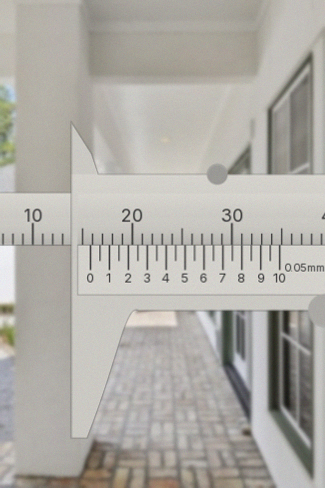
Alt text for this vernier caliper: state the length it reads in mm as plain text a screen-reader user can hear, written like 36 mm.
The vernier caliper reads 15.8 mm
